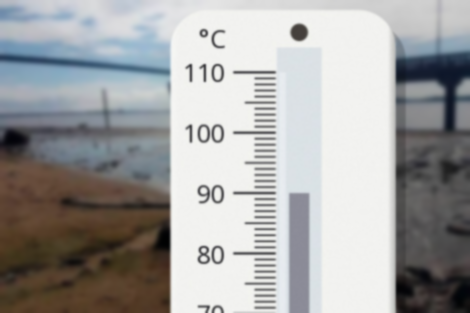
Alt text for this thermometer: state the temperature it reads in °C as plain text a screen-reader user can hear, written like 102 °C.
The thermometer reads 90 °C
